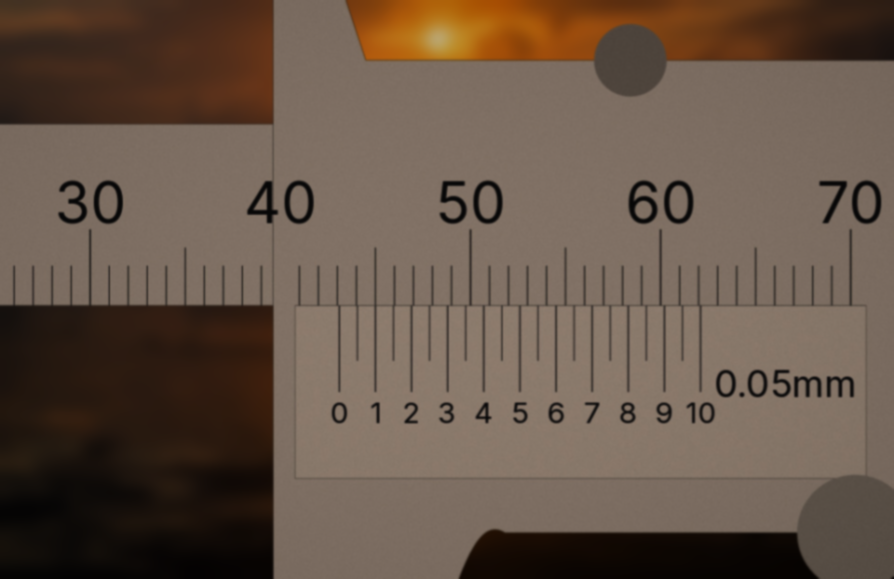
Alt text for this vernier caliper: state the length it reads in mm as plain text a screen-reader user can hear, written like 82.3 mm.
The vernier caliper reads 43.1 mm
